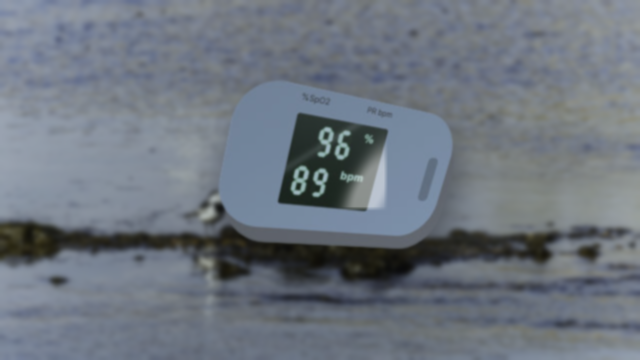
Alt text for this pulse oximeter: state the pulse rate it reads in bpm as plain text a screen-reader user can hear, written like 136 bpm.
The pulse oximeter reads 89 bpm
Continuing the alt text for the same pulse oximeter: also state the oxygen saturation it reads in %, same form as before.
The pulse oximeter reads 96 %
